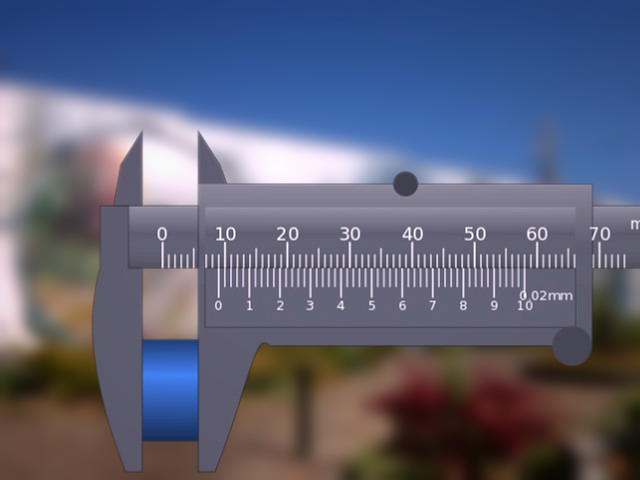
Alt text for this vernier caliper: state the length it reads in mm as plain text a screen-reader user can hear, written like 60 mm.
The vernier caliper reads 9.0 mm
